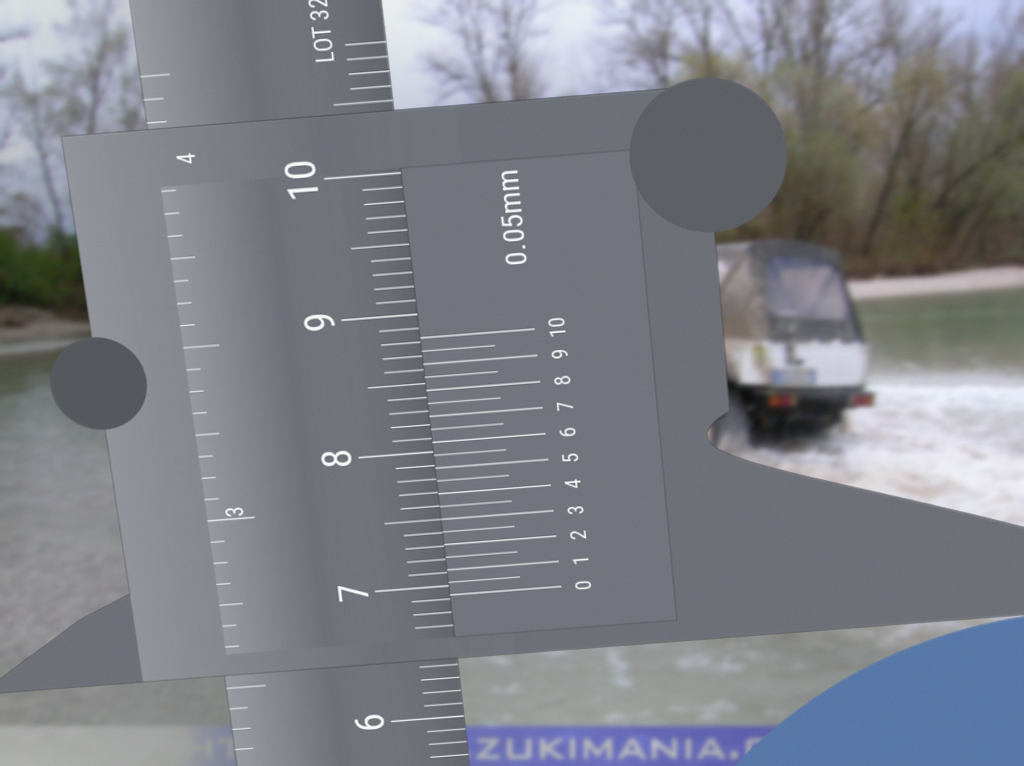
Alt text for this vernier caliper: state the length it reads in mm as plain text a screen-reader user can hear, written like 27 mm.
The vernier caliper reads 69.3 mm
